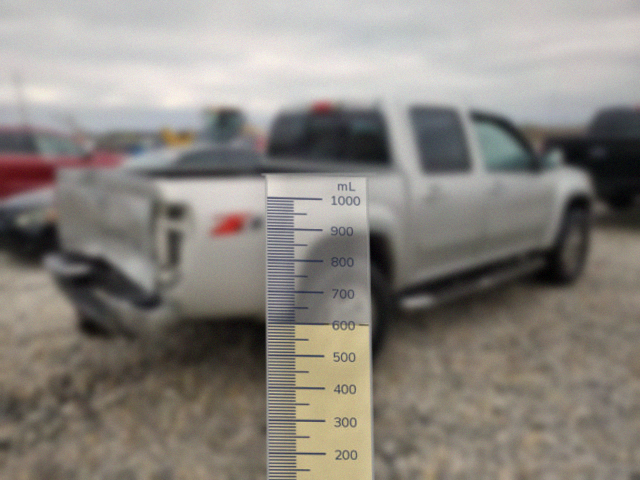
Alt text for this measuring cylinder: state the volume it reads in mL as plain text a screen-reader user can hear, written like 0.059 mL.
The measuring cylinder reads 600 mL
